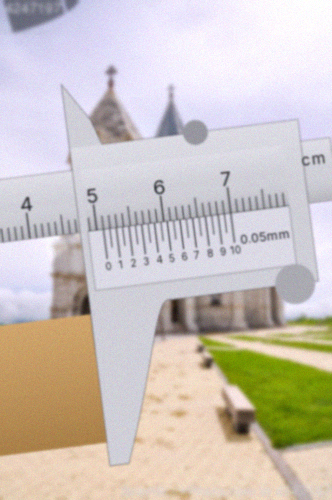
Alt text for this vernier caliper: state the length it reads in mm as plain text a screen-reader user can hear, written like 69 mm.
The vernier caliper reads 51.0 mm
